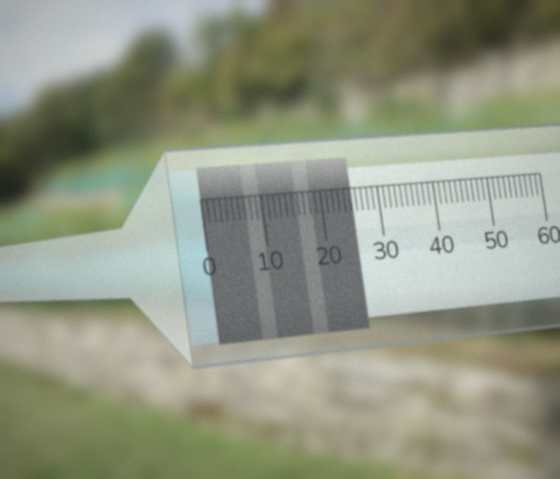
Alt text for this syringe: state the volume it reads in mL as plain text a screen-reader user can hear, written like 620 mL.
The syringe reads 0 mL
